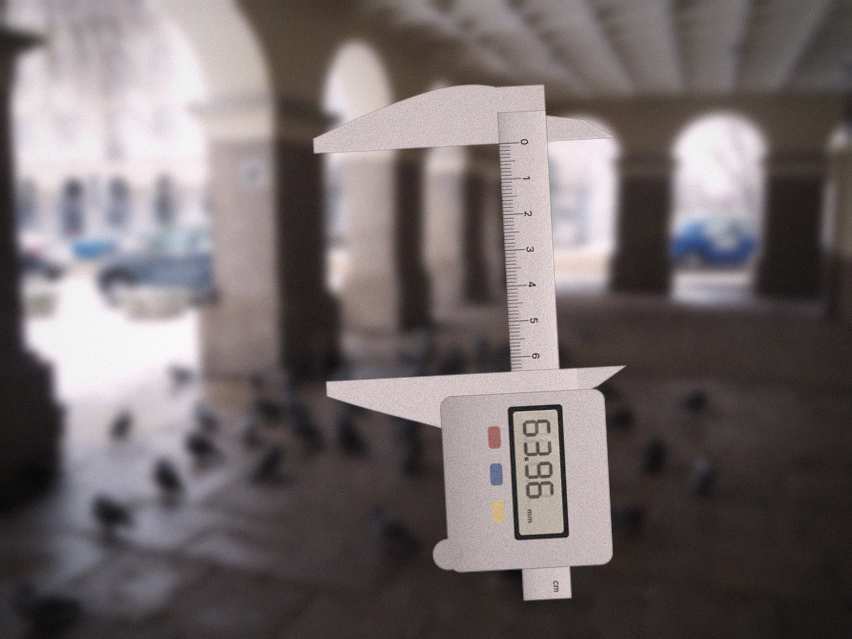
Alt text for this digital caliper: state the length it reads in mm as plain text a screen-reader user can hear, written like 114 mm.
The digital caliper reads 63.96 mm
